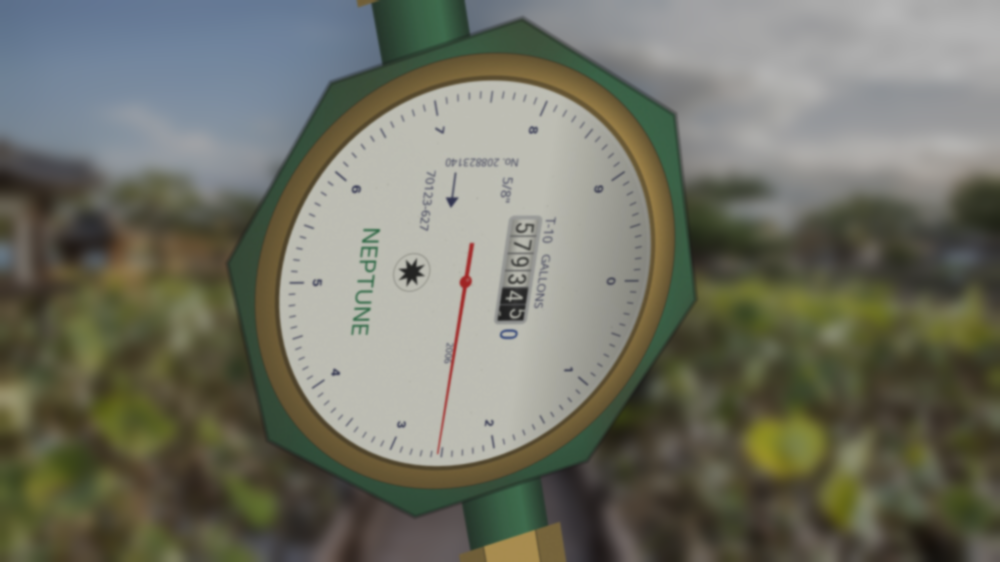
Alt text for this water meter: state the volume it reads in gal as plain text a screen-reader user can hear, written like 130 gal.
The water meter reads 5793452.5 gal
